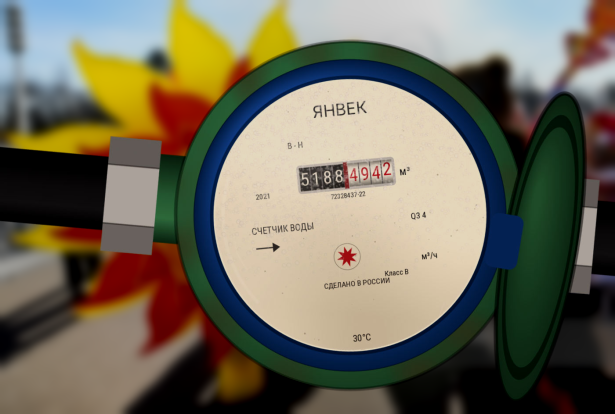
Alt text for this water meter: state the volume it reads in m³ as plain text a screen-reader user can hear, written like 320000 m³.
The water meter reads 5188.4942 m³
